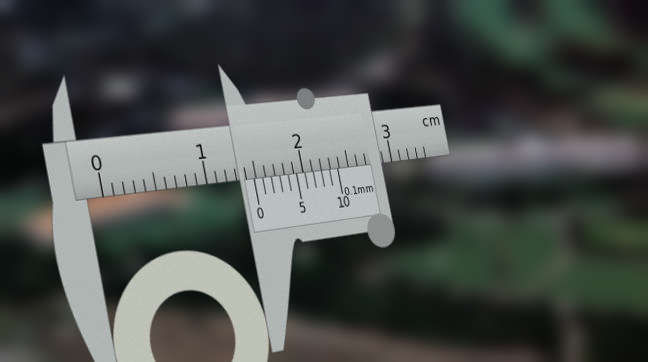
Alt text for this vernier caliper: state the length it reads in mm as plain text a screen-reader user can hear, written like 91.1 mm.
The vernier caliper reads 14.8 mm
